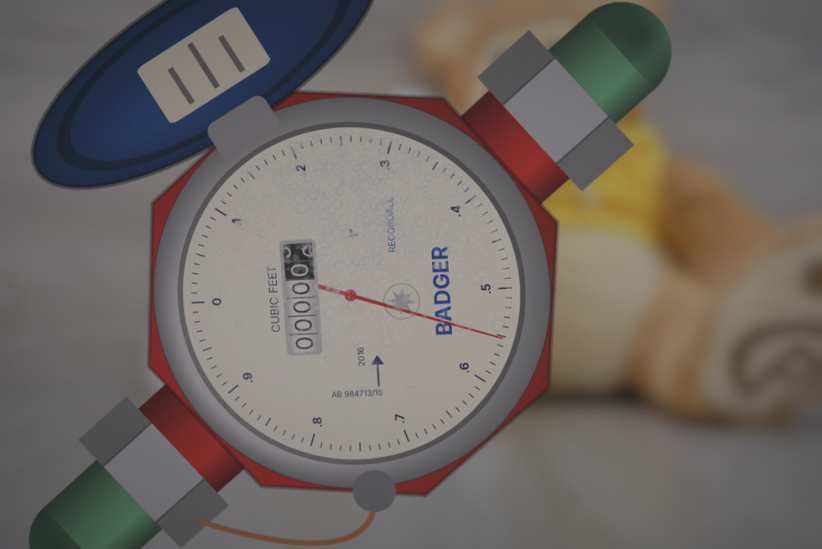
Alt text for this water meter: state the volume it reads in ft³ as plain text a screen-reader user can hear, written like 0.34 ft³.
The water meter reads 5.55 ft³
